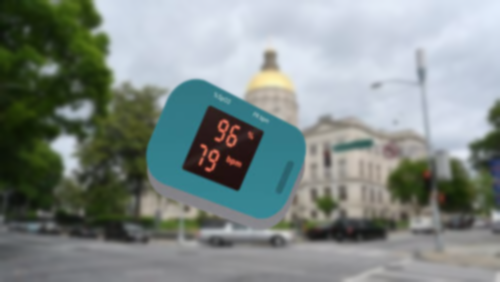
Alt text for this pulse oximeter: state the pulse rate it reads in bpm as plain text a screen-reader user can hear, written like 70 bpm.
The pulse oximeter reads 79 bpm
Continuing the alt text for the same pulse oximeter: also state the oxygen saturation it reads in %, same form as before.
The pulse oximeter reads 96 %
